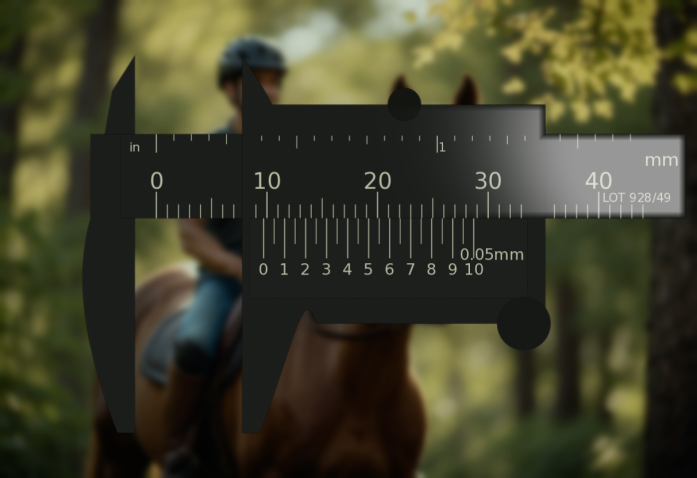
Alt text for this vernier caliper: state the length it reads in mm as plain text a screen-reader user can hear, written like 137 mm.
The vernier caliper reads 9.7 mm
